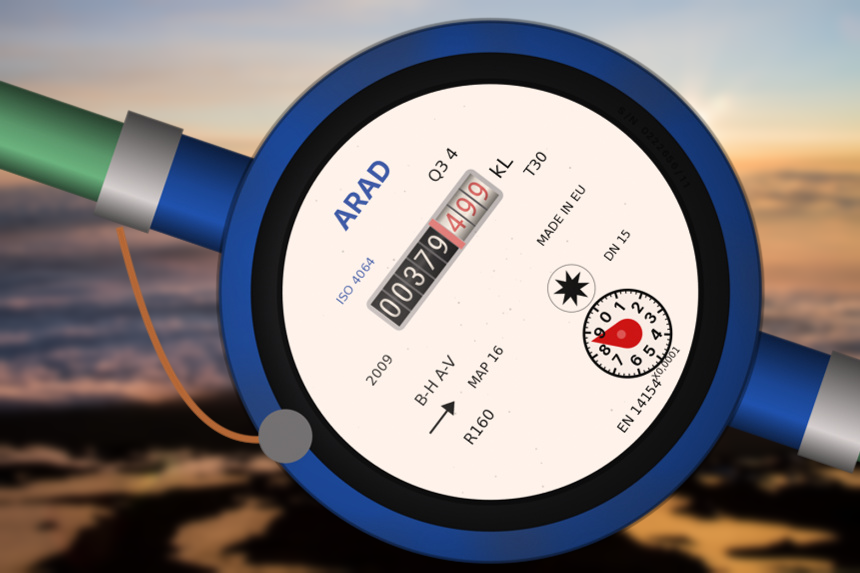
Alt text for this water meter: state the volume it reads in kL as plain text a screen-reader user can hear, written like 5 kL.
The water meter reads 379.4998 kL
